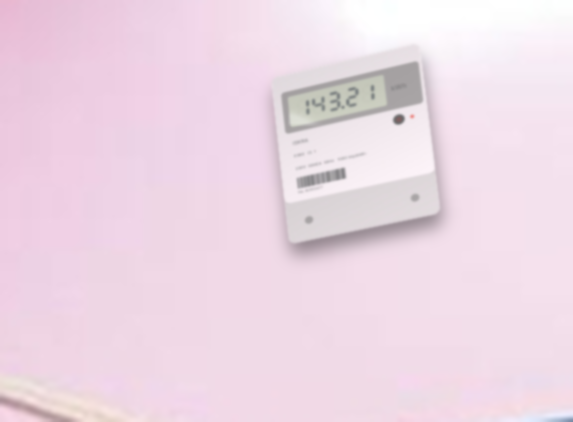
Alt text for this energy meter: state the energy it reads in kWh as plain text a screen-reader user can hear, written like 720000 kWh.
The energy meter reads 143.21 kWh
